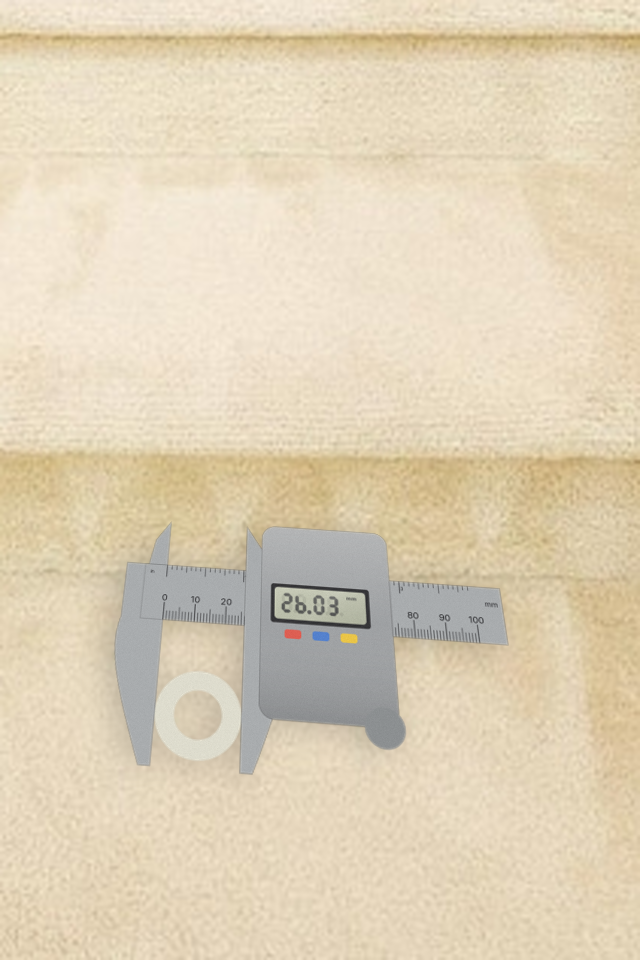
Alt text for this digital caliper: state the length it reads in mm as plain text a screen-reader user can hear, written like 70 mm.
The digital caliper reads 26.03 mm
